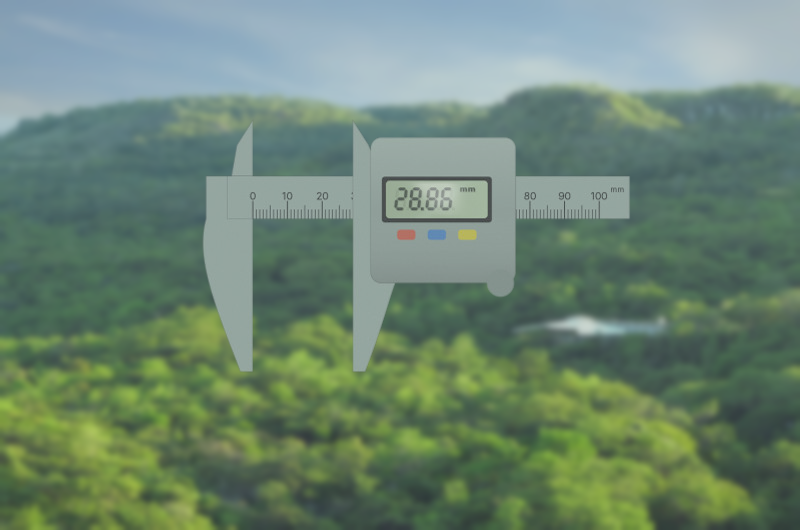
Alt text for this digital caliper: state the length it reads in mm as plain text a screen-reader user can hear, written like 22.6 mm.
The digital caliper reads 28.86 mm
